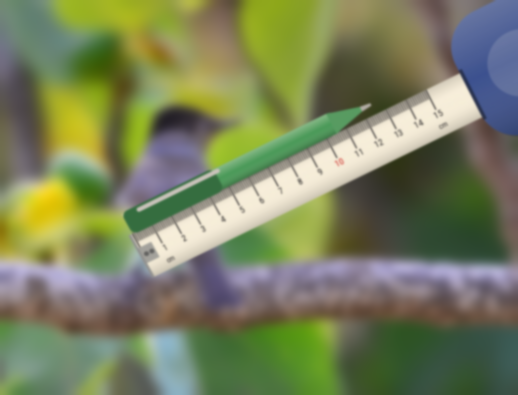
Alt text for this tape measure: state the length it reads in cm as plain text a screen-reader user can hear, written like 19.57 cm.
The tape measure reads 12.5 cm
